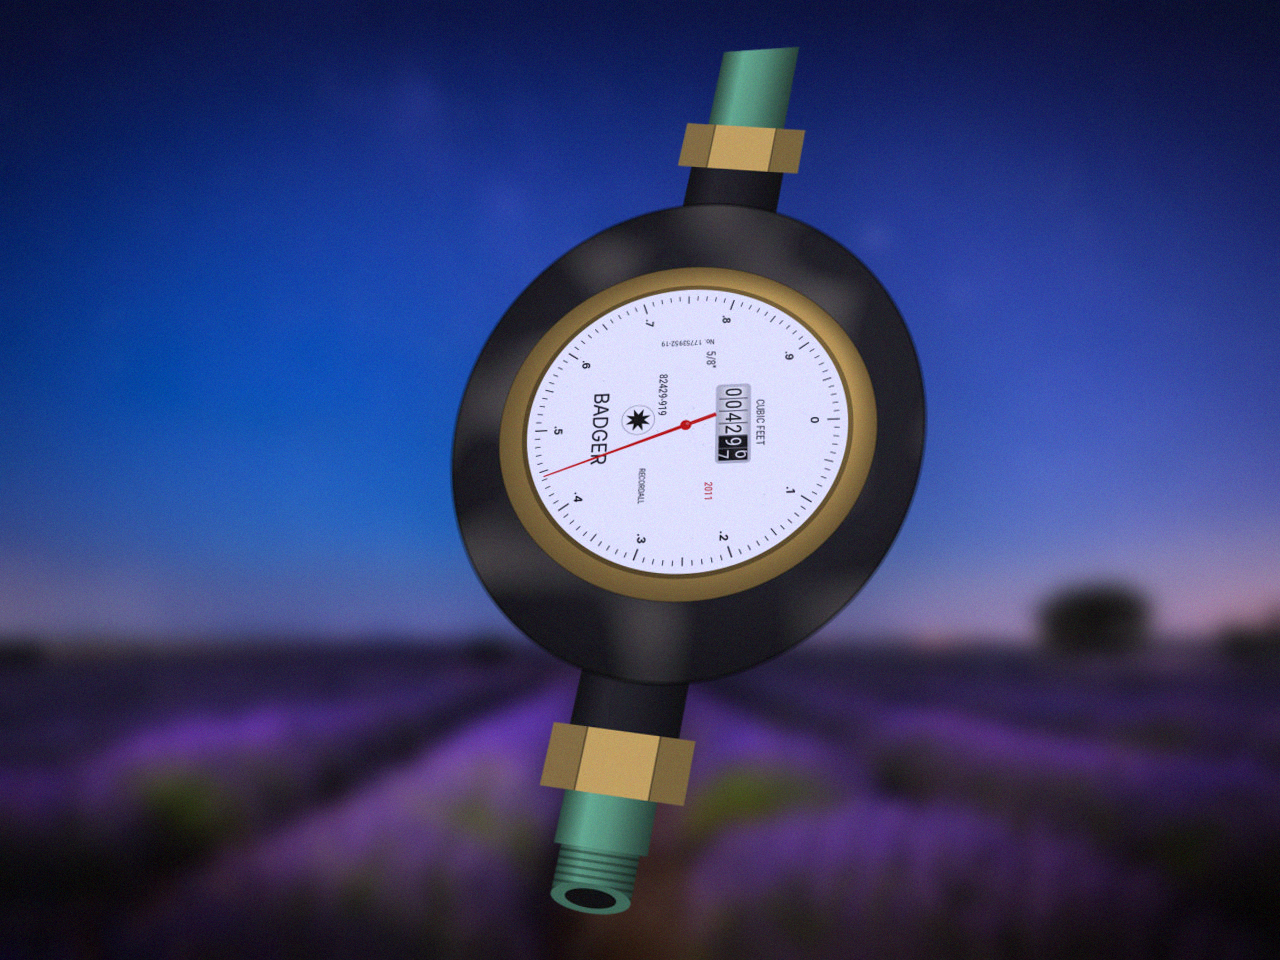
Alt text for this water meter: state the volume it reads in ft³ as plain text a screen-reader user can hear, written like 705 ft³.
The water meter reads 4296.44 ft³
